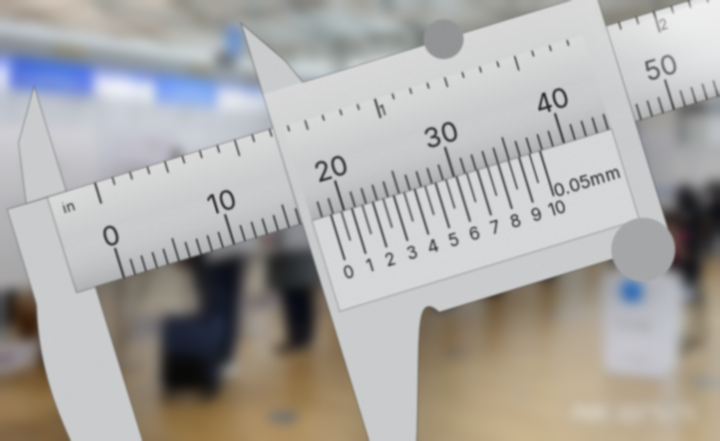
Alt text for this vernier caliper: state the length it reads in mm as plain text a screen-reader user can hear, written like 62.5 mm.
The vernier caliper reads 18.8 mm
